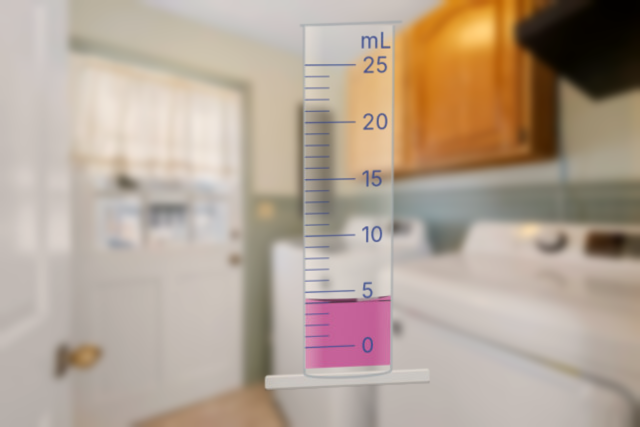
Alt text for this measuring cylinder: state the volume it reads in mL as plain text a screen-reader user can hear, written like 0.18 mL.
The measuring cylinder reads 4 mL
